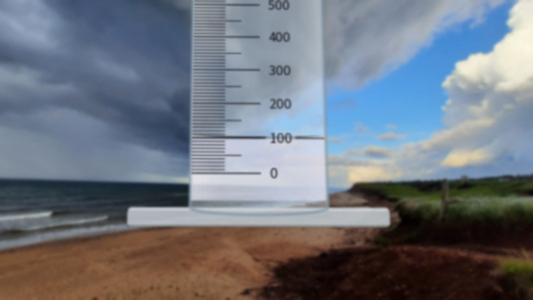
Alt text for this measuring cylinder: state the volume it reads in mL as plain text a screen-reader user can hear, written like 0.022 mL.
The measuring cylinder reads 100 mL
